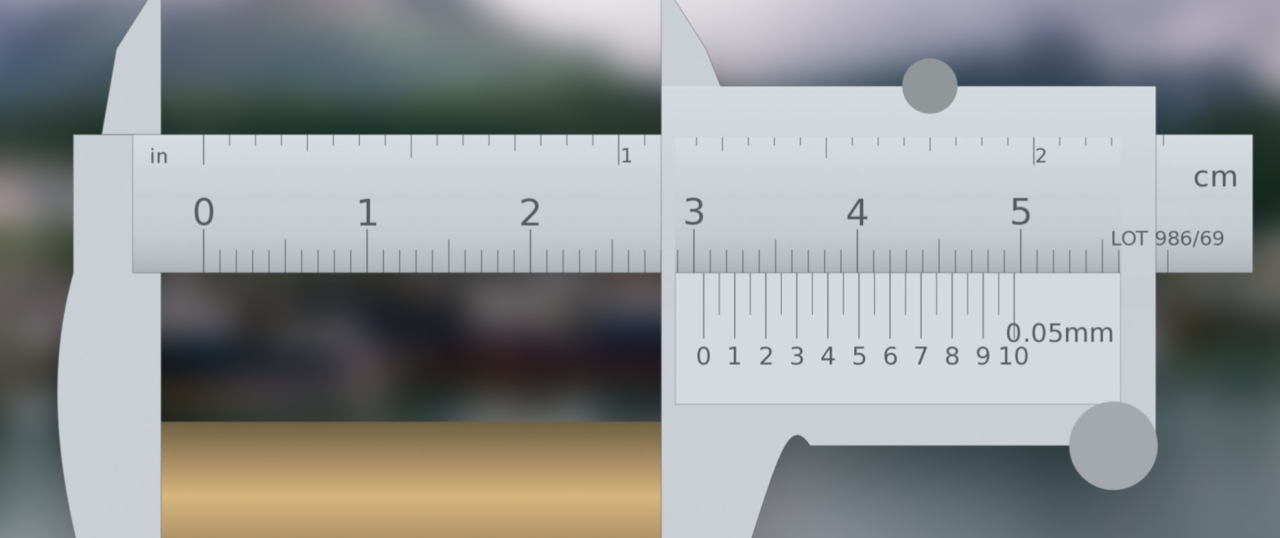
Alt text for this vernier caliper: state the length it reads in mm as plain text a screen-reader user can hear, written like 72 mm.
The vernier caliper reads 30.6 mm
